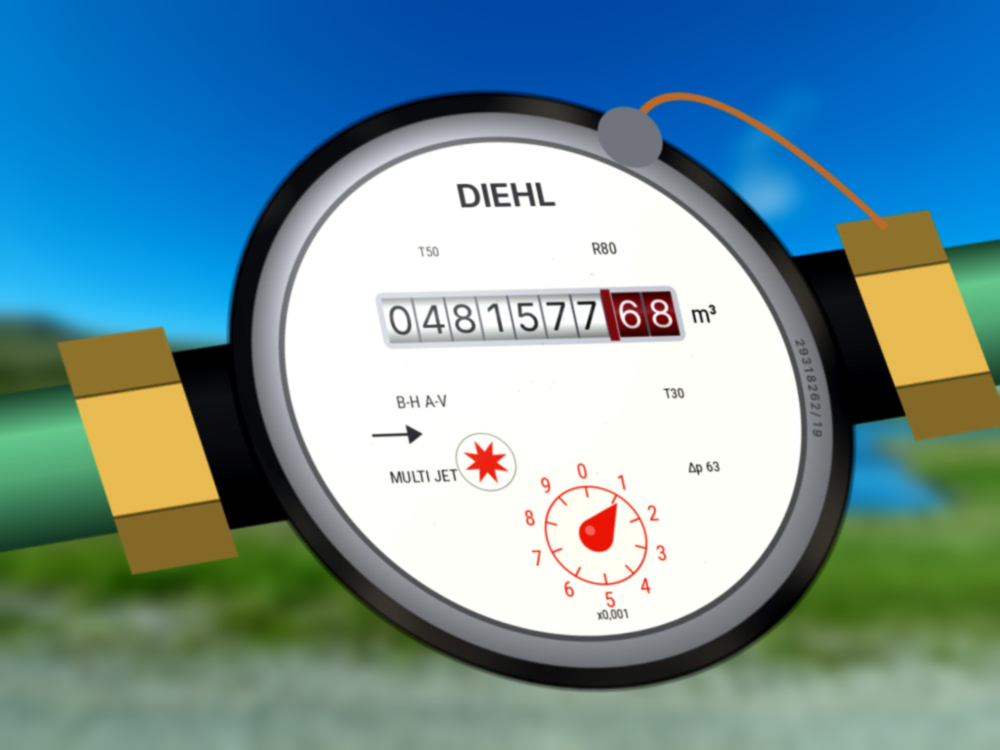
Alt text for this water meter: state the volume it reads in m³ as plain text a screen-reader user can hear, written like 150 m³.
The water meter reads 481577.681 m³
